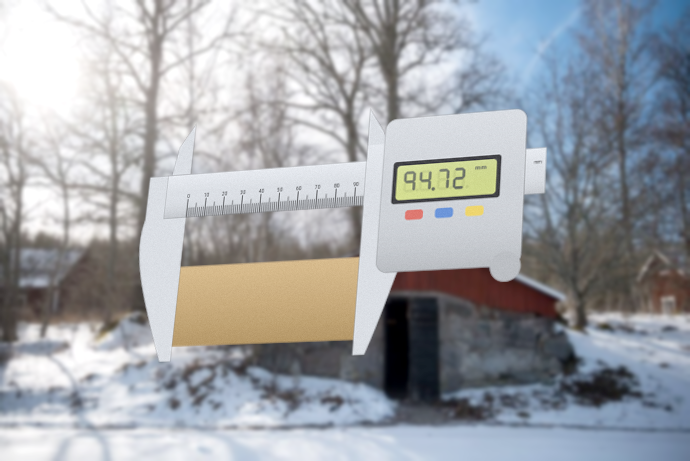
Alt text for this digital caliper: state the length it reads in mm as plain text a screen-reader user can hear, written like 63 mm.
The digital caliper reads 94.72 mm
